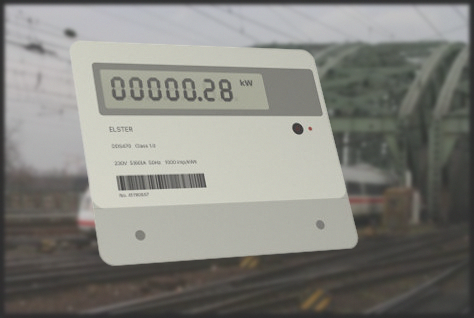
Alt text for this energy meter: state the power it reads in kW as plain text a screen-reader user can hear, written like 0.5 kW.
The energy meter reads 0.28 kW
